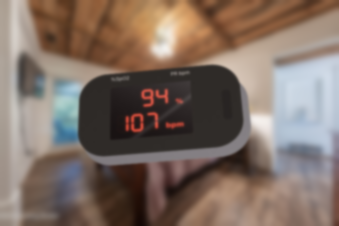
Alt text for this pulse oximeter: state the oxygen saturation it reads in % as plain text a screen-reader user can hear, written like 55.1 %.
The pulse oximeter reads 94 %
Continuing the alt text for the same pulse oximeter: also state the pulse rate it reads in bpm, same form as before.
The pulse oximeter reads 107 bpm
